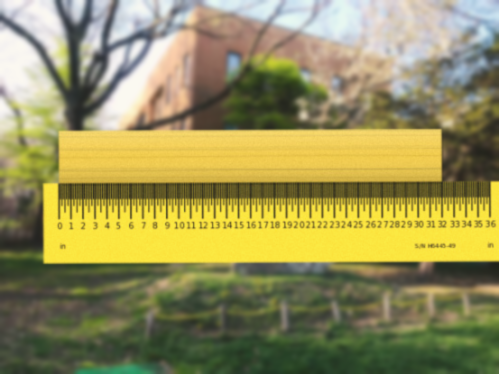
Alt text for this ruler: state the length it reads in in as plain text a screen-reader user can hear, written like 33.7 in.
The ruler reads 32 in
